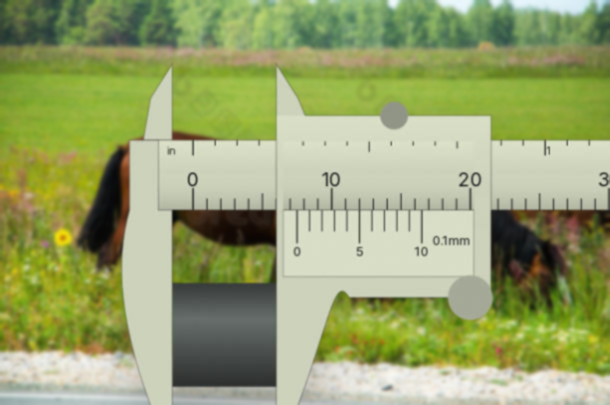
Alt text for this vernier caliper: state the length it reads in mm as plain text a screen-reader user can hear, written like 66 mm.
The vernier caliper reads 7.5 mm
